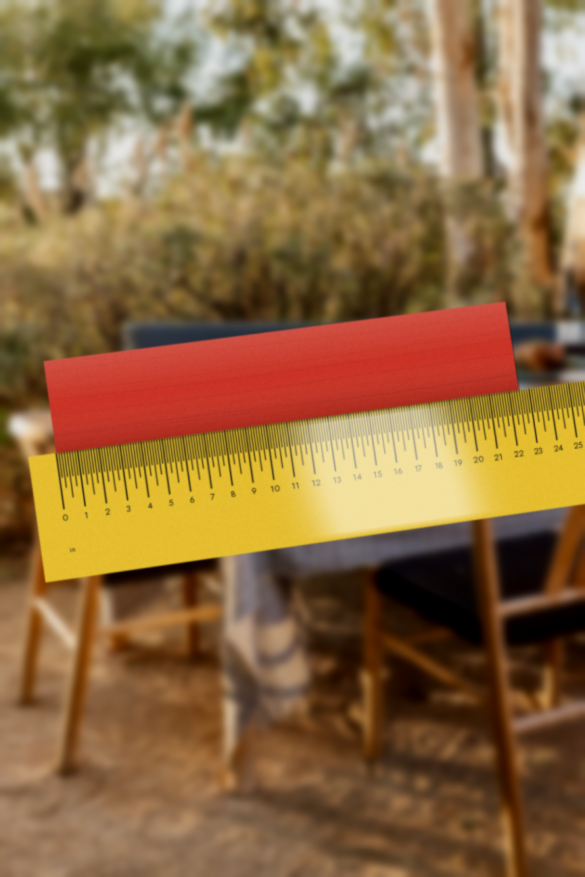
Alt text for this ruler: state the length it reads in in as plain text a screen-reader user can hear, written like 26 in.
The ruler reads 22.5 in
